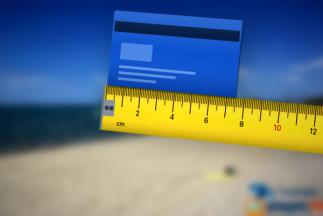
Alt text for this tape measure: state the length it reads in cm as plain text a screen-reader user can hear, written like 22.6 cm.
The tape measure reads 7.5 cm
